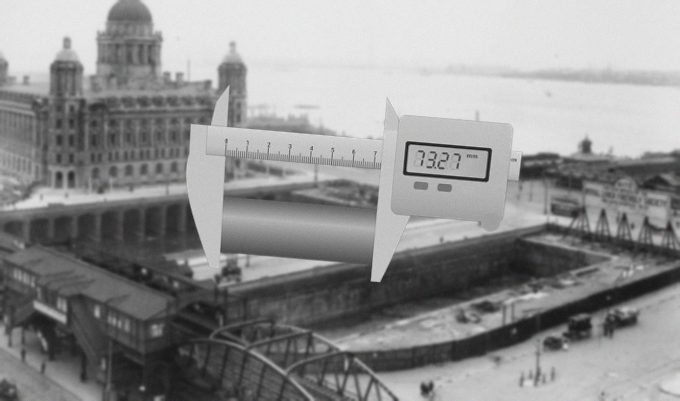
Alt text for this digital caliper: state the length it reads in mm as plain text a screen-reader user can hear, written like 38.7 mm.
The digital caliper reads 73.27 mm
